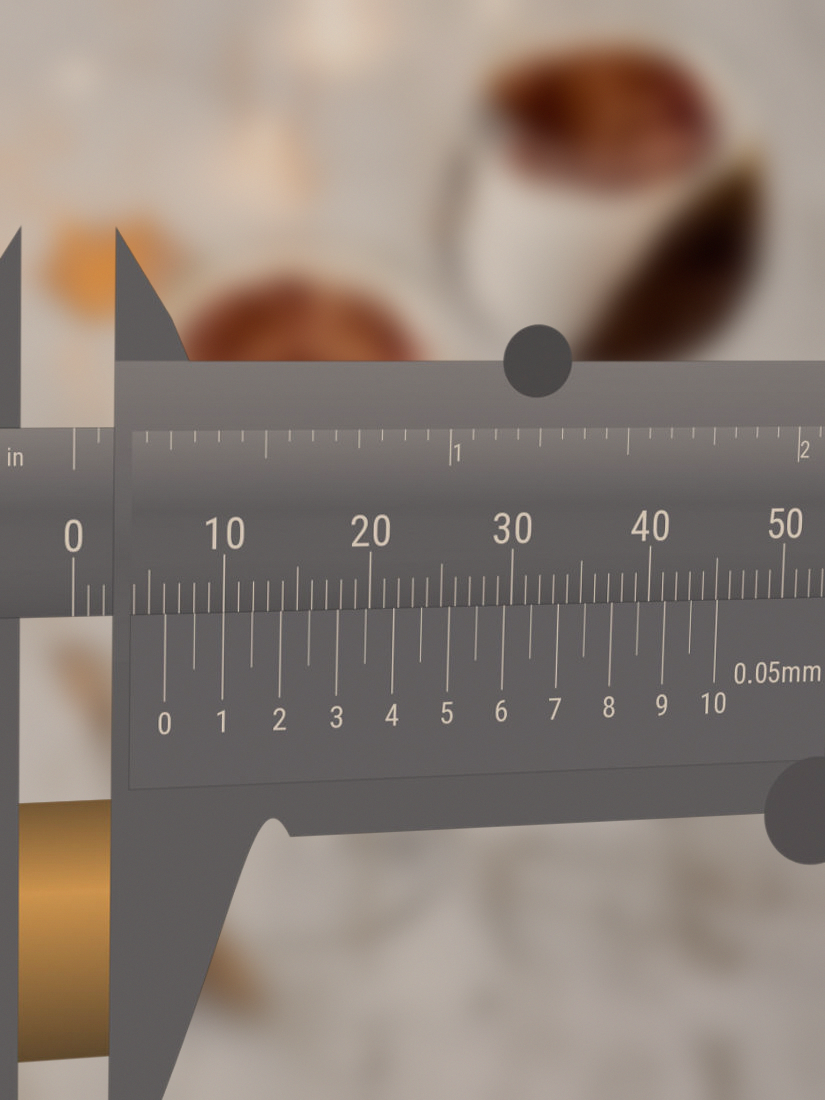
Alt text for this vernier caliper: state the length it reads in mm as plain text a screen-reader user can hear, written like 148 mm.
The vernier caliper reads 6.1 mm
